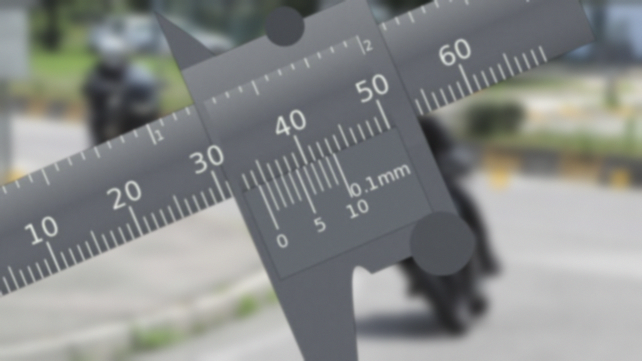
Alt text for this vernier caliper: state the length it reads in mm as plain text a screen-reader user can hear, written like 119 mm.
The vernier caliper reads 34.2 mm
